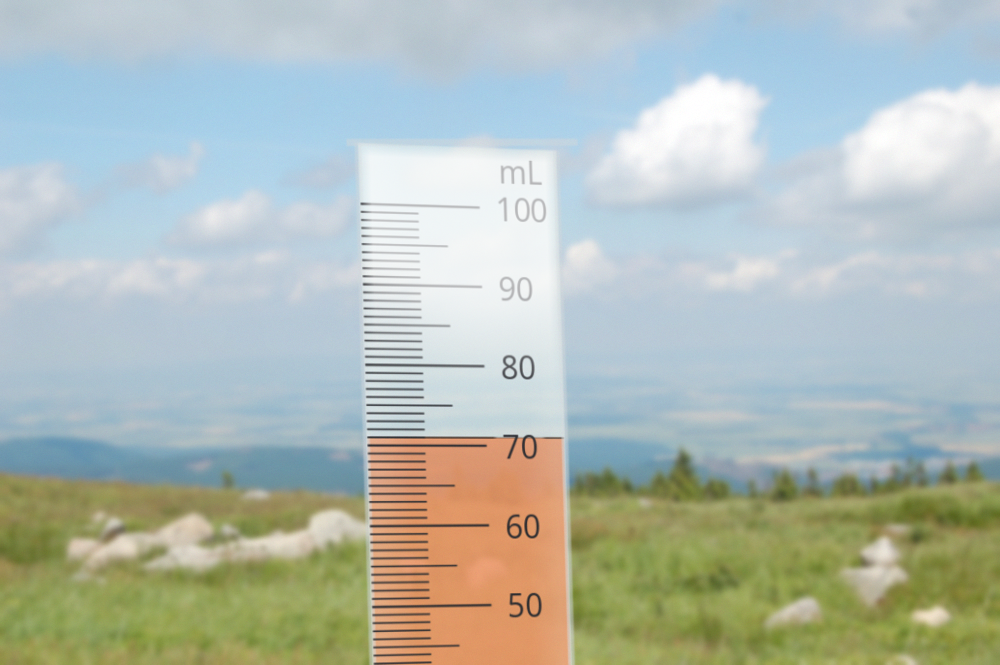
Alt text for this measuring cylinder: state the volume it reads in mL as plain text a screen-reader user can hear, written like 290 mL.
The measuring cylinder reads 71 mL
